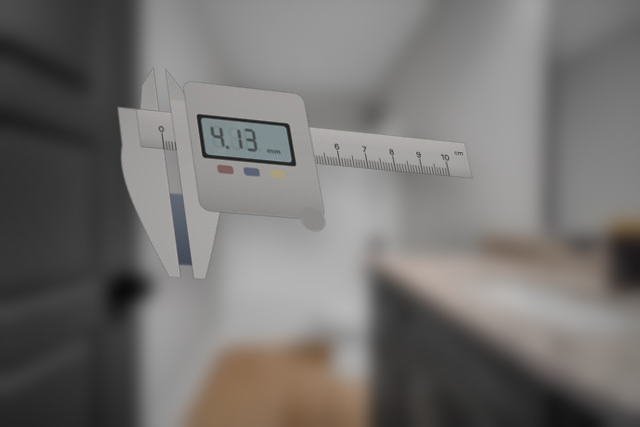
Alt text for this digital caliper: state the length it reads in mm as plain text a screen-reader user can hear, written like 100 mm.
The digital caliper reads 4.13 mm
